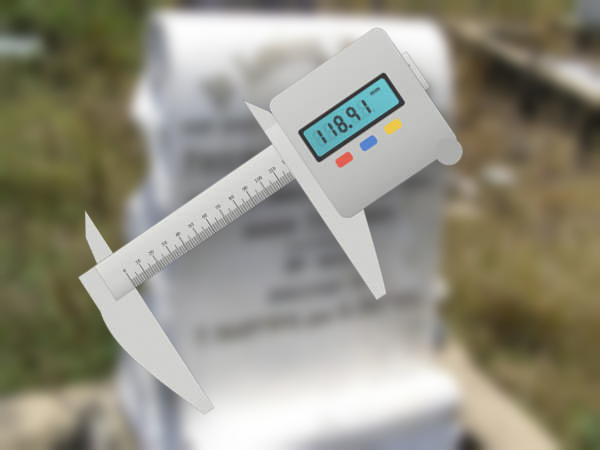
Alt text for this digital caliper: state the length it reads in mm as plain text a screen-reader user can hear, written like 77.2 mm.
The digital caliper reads 118.91 mm
